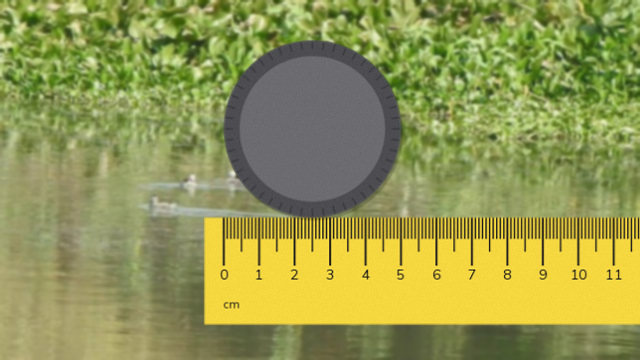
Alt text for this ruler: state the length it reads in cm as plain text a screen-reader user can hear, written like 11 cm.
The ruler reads 5 cm
